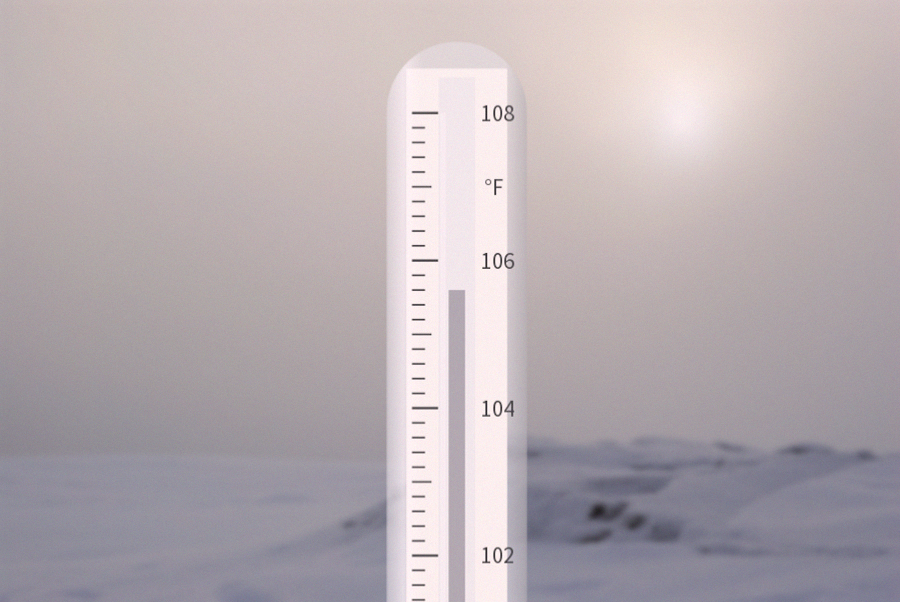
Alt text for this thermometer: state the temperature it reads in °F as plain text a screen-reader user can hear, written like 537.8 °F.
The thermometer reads 105.6 °F
